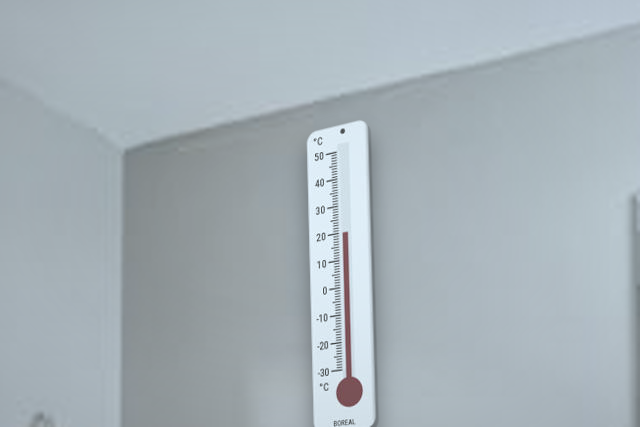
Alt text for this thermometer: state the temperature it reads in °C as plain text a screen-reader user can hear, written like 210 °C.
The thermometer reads 20 °C
